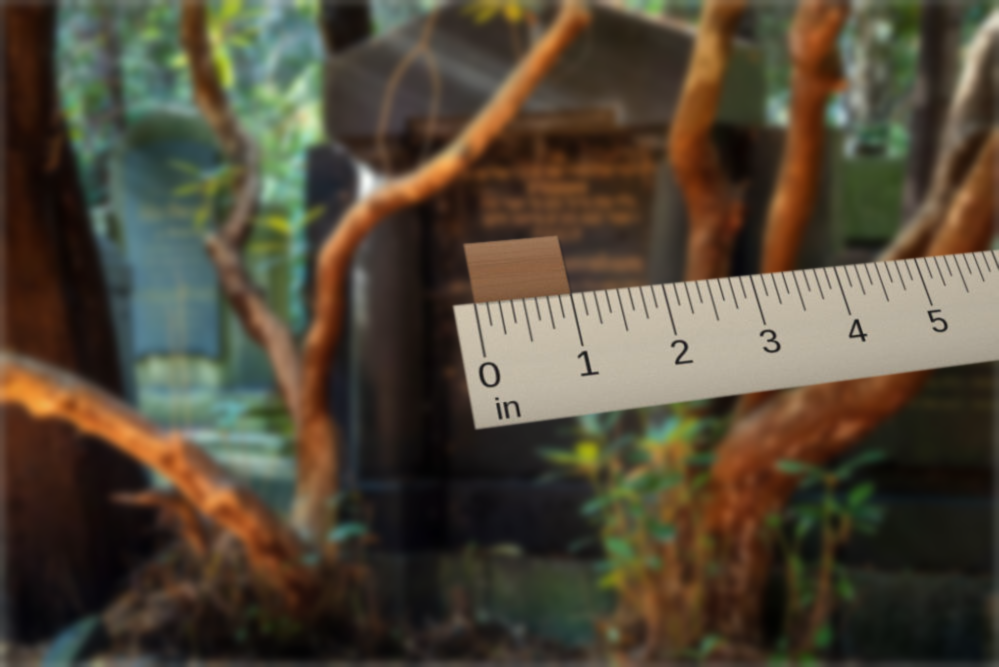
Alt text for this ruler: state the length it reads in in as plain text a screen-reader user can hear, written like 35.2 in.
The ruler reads 1 in
